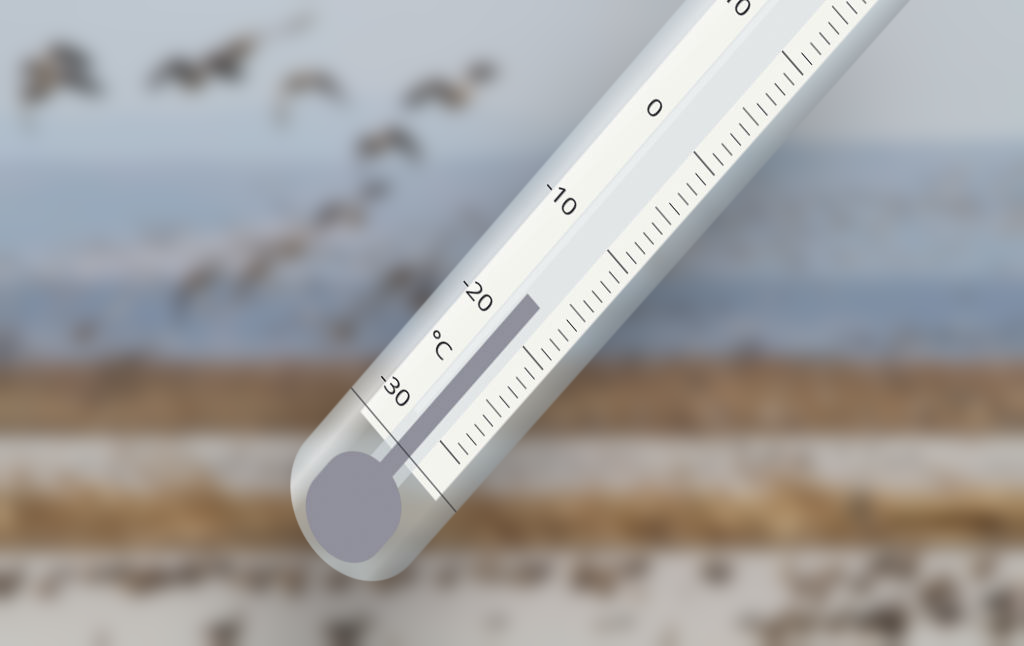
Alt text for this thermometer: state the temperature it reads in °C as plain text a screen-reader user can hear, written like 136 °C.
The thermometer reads -17 °C
